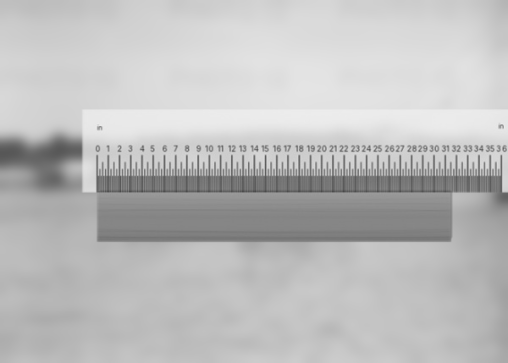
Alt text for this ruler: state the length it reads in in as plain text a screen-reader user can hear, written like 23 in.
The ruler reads 31.5 in
